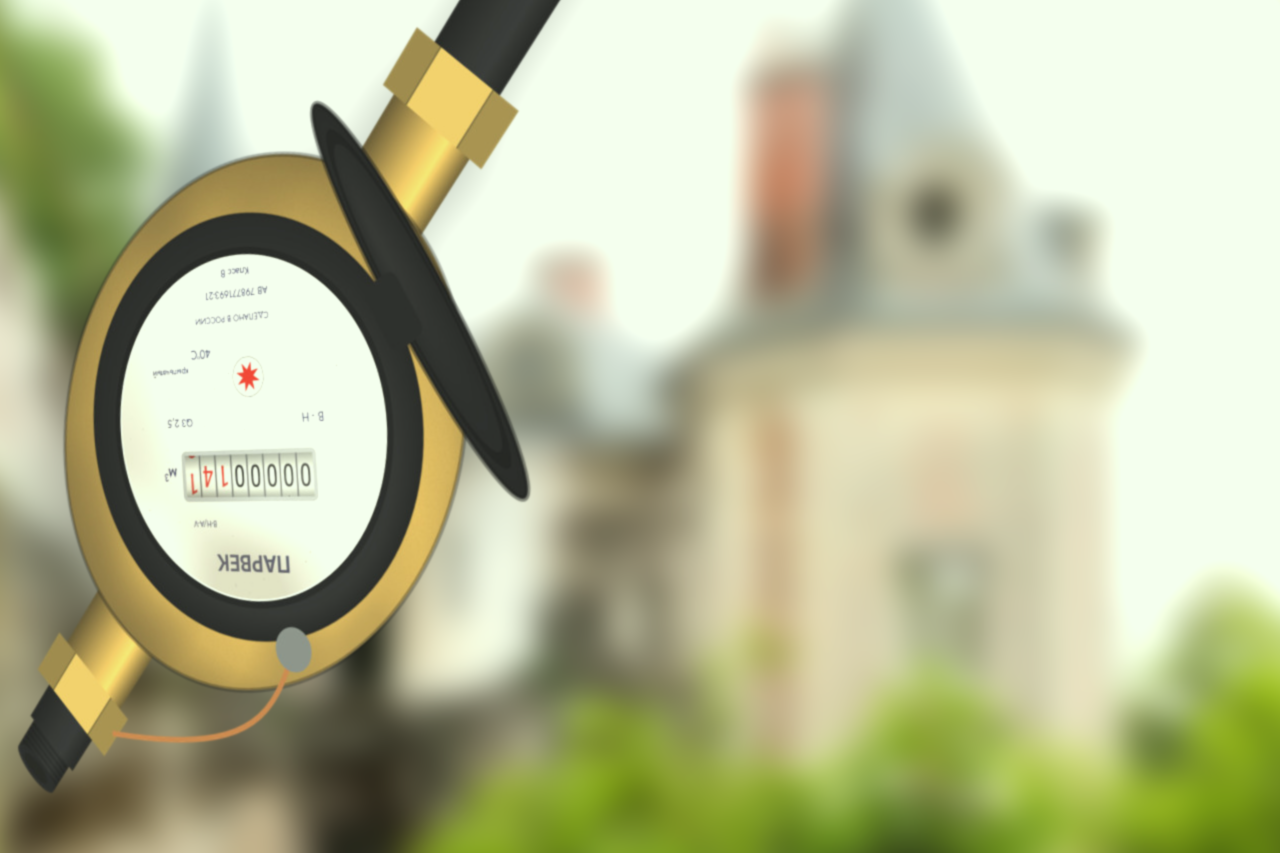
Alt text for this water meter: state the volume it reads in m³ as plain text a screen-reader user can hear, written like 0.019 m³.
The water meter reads 0.141 m³
